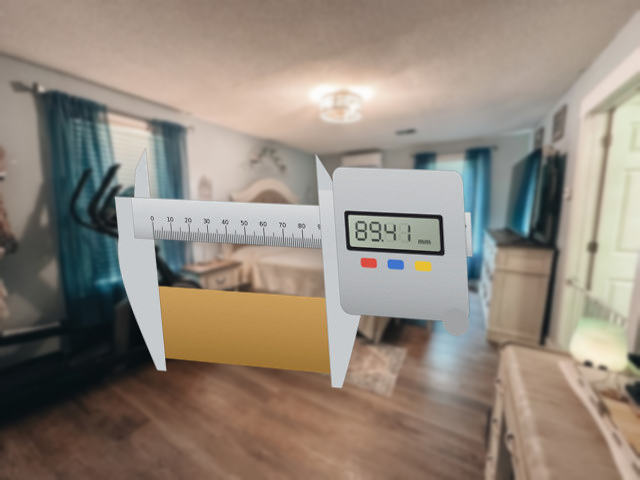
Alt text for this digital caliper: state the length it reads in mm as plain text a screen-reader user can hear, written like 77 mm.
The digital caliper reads 89.41 mm
